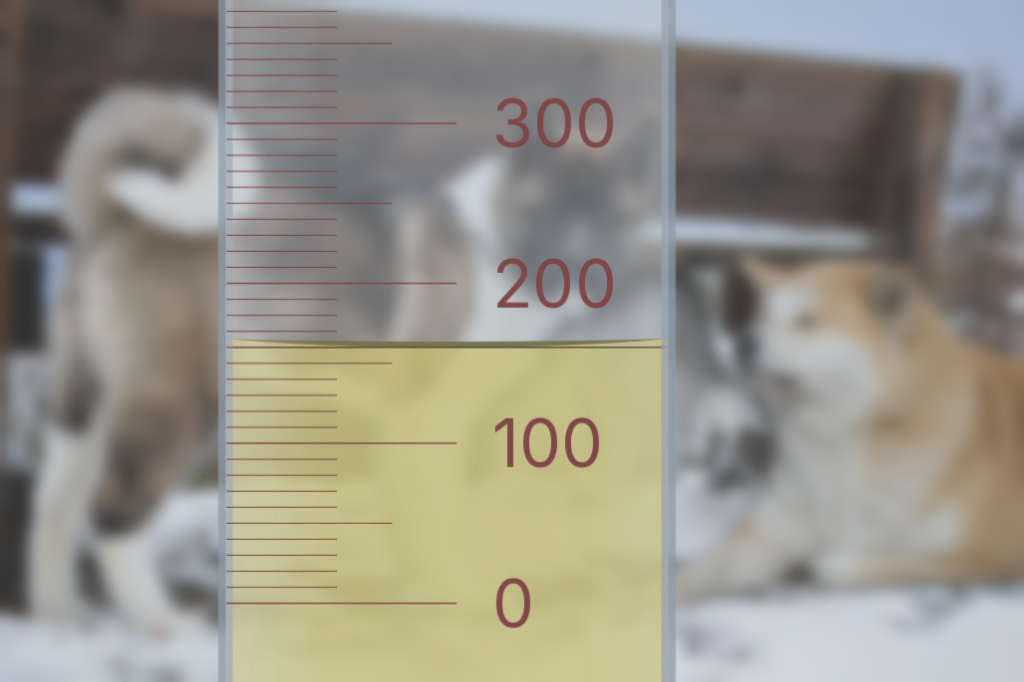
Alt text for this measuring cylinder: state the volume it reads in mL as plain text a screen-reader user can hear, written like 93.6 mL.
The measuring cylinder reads 160 mL
